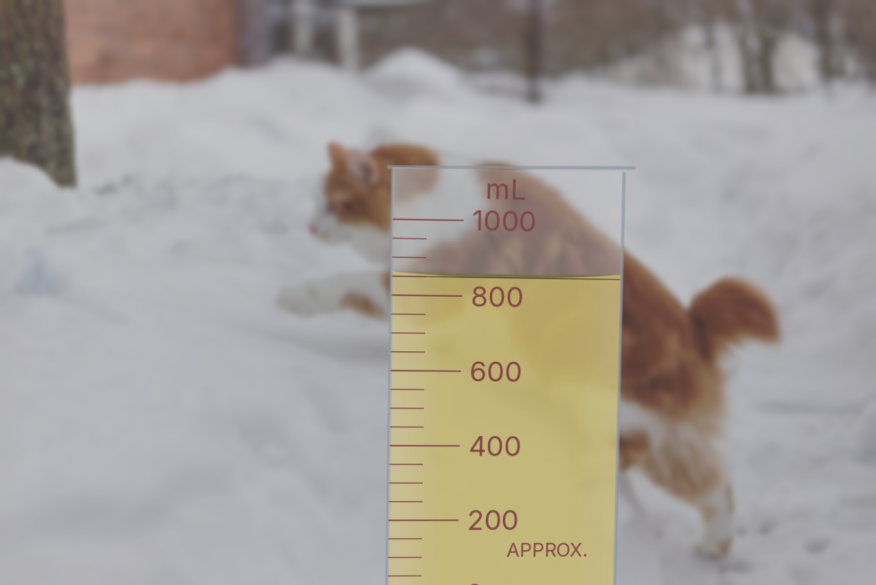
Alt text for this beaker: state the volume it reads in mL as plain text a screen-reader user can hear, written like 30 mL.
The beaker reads 850 mL
